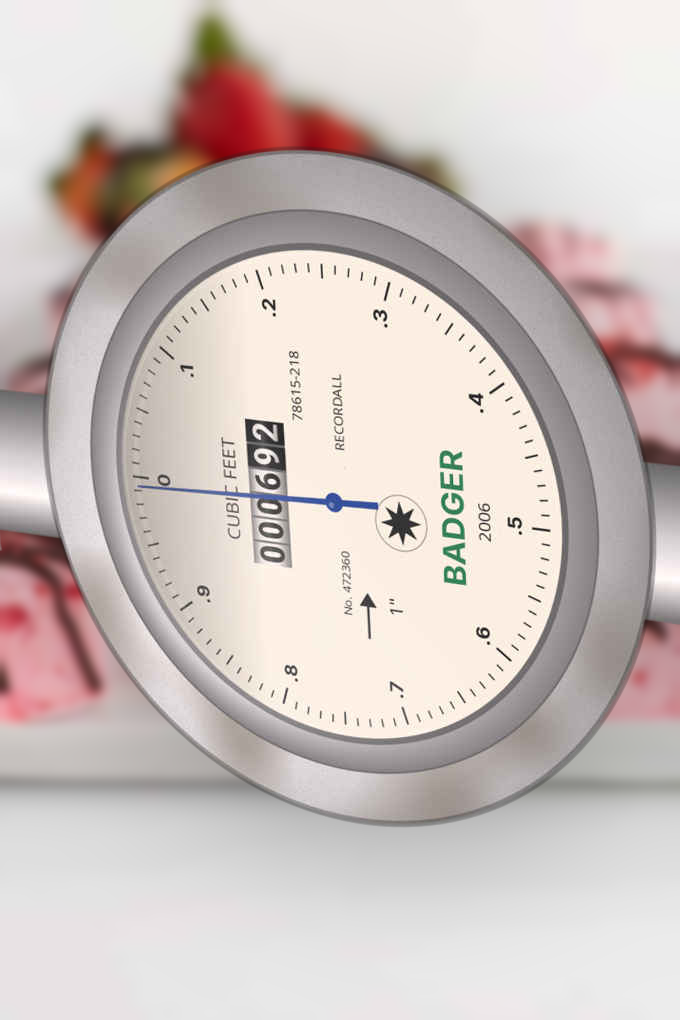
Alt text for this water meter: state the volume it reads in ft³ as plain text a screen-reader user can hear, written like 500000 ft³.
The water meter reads 691.99 ft³
